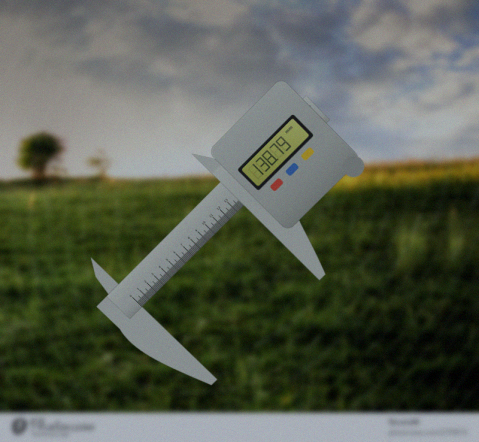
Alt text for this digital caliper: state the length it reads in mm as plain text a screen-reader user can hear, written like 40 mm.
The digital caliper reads 138.79 mm
